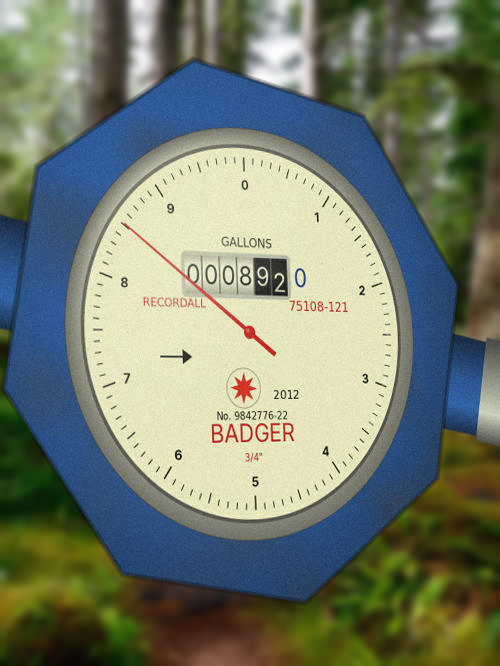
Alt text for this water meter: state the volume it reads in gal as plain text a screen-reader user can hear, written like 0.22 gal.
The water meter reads 8918.5 gal
